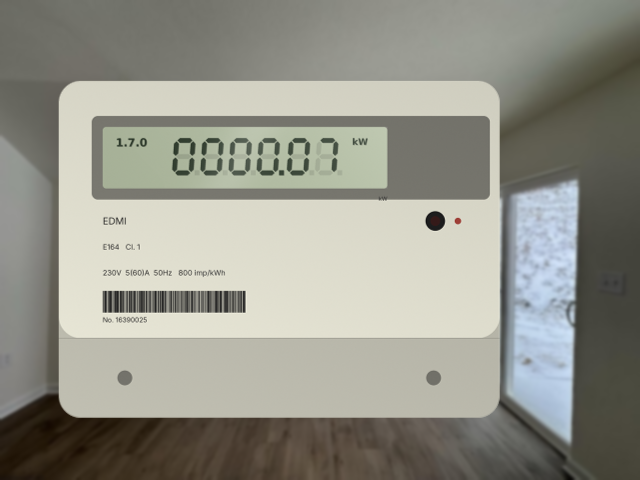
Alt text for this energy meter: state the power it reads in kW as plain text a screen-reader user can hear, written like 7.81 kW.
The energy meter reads 0.07 kW
